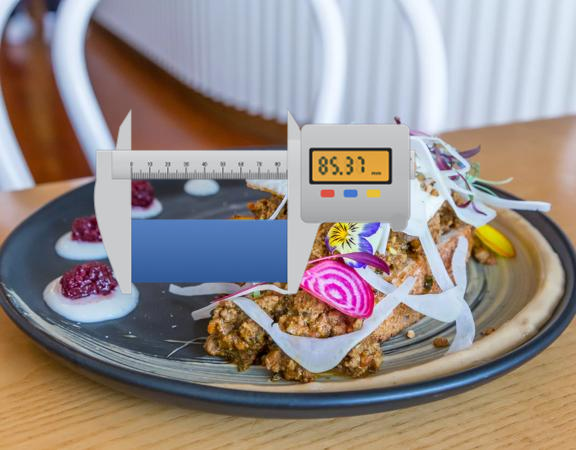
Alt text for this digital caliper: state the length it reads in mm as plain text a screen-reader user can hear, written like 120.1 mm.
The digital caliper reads 85.37 mm
